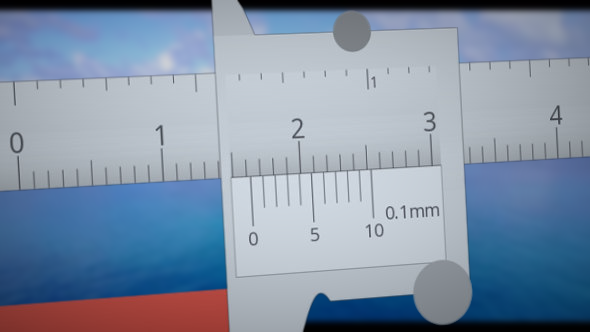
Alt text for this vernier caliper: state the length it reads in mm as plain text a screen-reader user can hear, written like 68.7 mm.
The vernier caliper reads 16.3 mm
